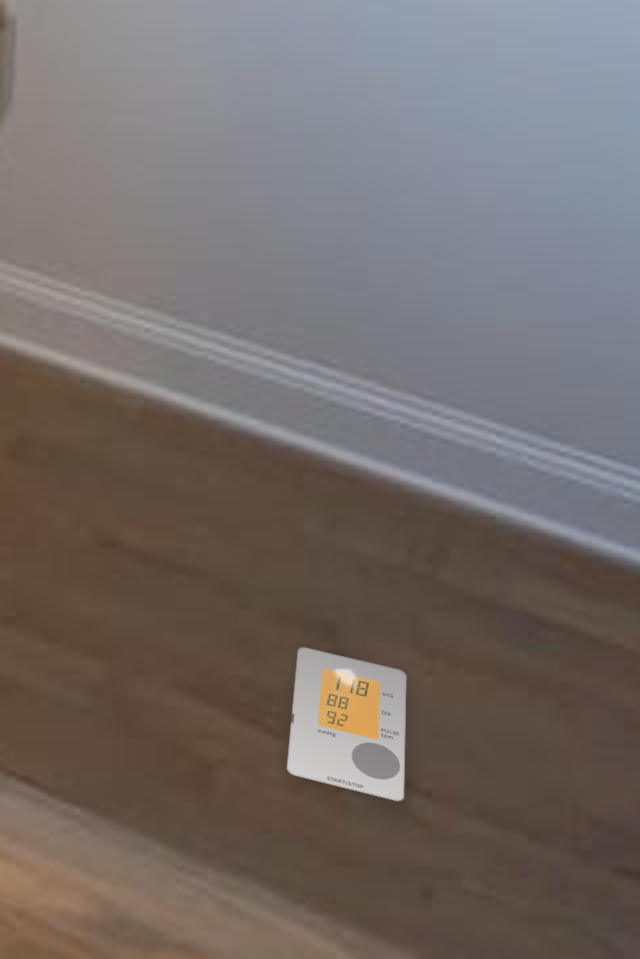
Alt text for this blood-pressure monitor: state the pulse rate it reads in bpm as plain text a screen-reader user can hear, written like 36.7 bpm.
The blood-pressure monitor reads 92 bpm
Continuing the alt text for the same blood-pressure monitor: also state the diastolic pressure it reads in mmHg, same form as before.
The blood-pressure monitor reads 88 mmHg
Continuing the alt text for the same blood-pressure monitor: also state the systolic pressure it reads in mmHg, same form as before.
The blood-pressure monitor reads 118 mmHg
